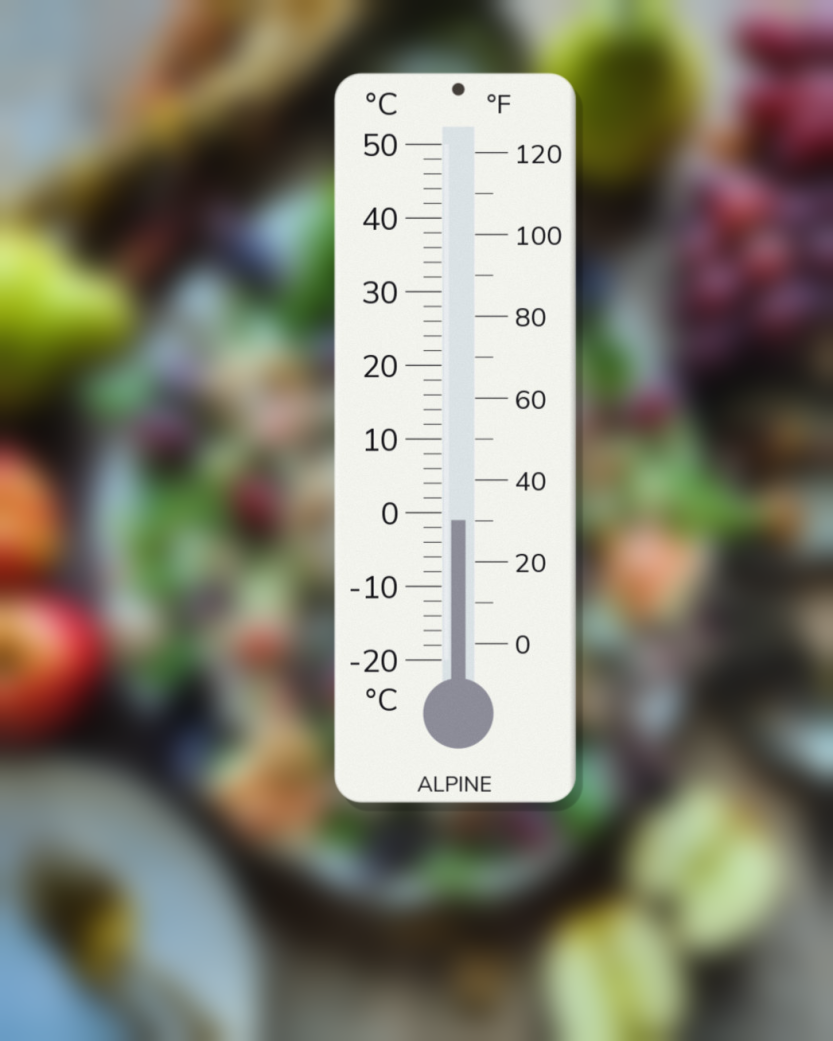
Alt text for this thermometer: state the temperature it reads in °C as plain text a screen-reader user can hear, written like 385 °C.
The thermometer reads -1 °C
